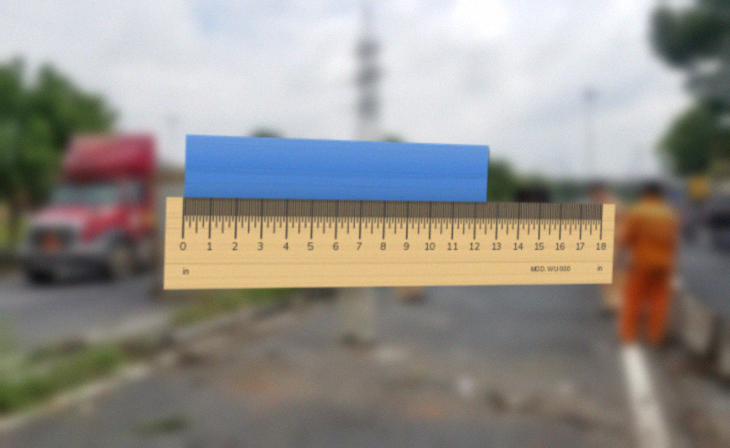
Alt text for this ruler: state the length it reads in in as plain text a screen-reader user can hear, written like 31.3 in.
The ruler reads 12.5 in
